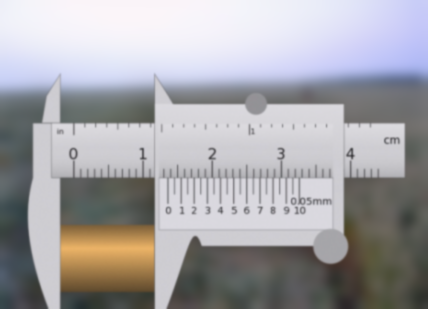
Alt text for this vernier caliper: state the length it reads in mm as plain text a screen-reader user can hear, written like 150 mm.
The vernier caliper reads 13.6 mm
